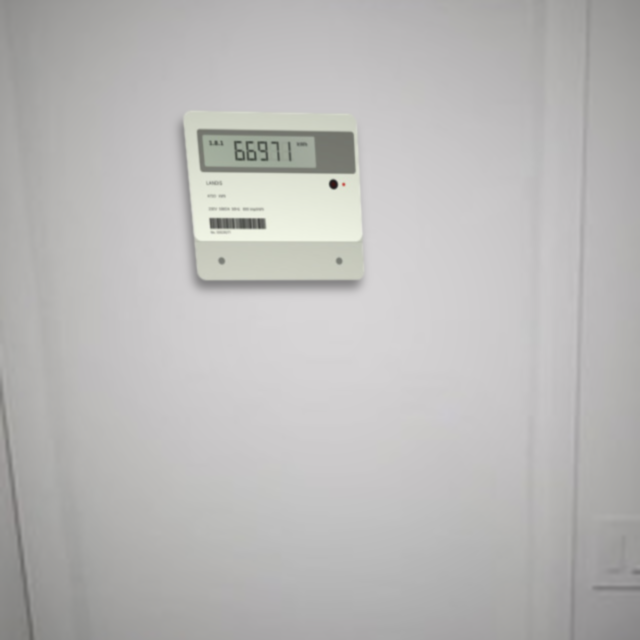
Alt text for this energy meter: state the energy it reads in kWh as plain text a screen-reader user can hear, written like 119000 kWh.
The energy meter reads 66971 kWh
